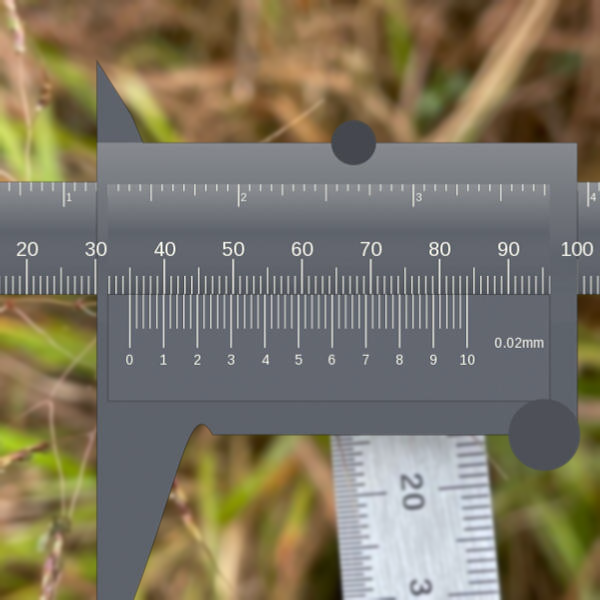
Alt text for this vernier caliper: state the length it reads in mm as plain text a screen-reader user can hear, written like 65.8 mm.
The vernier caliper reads 35.0 mm
